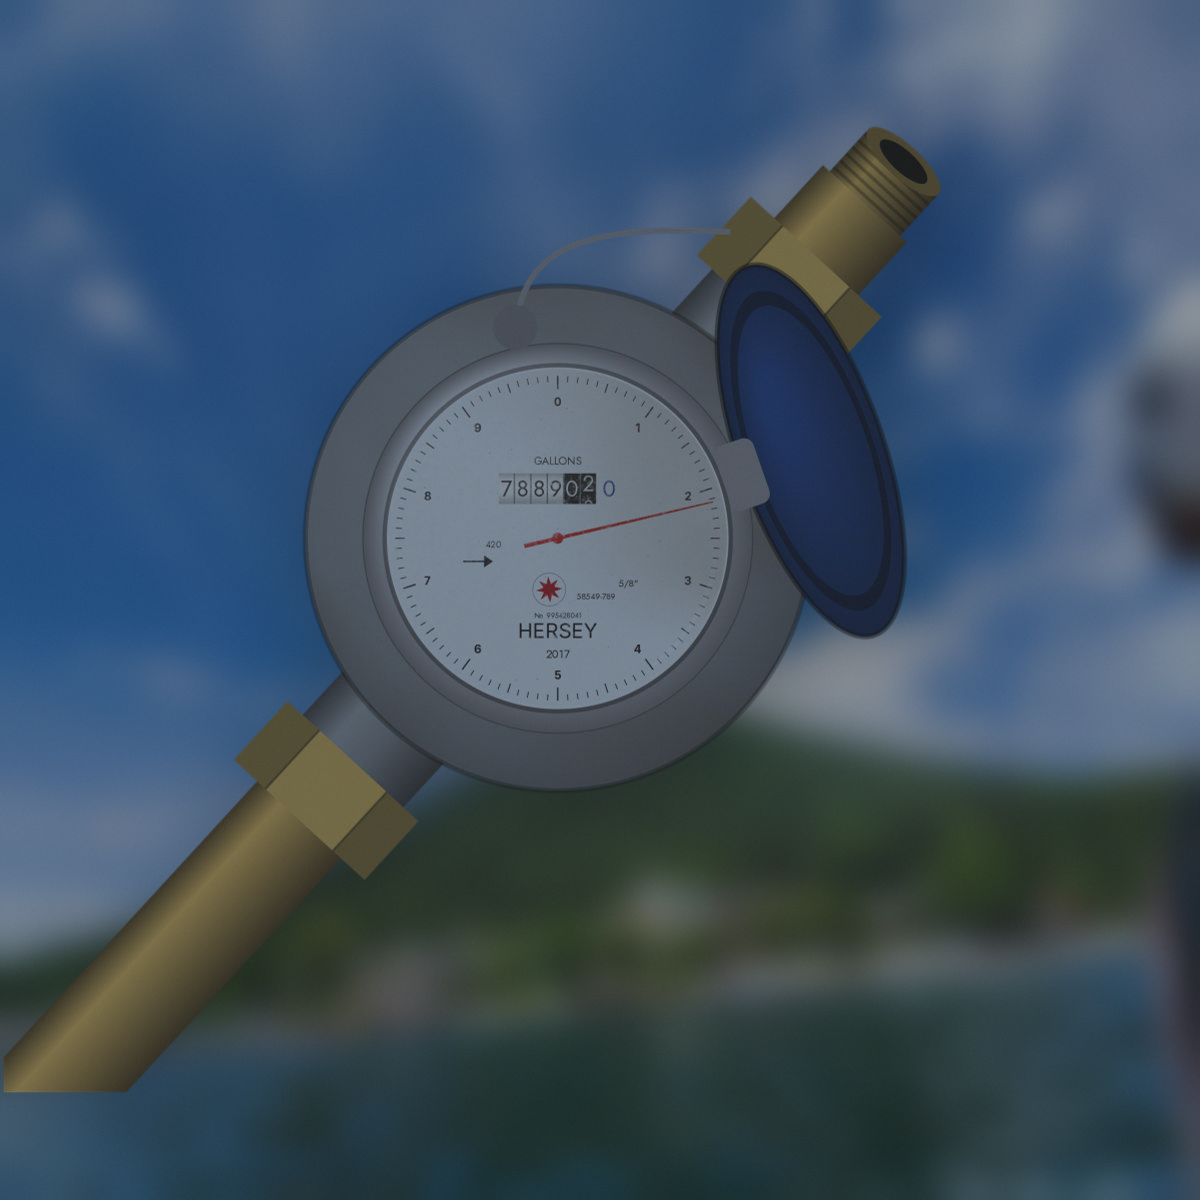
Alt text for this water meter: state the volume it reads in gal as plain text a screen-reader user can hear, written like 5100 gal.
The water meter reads 7889022.1 gal
